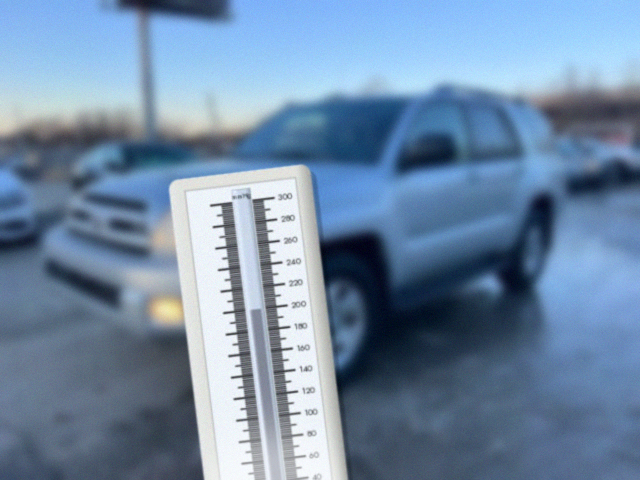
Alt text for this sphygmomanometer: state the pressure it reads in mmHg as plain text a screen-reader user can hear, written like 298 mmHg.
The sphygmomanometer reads 200 mmHg
